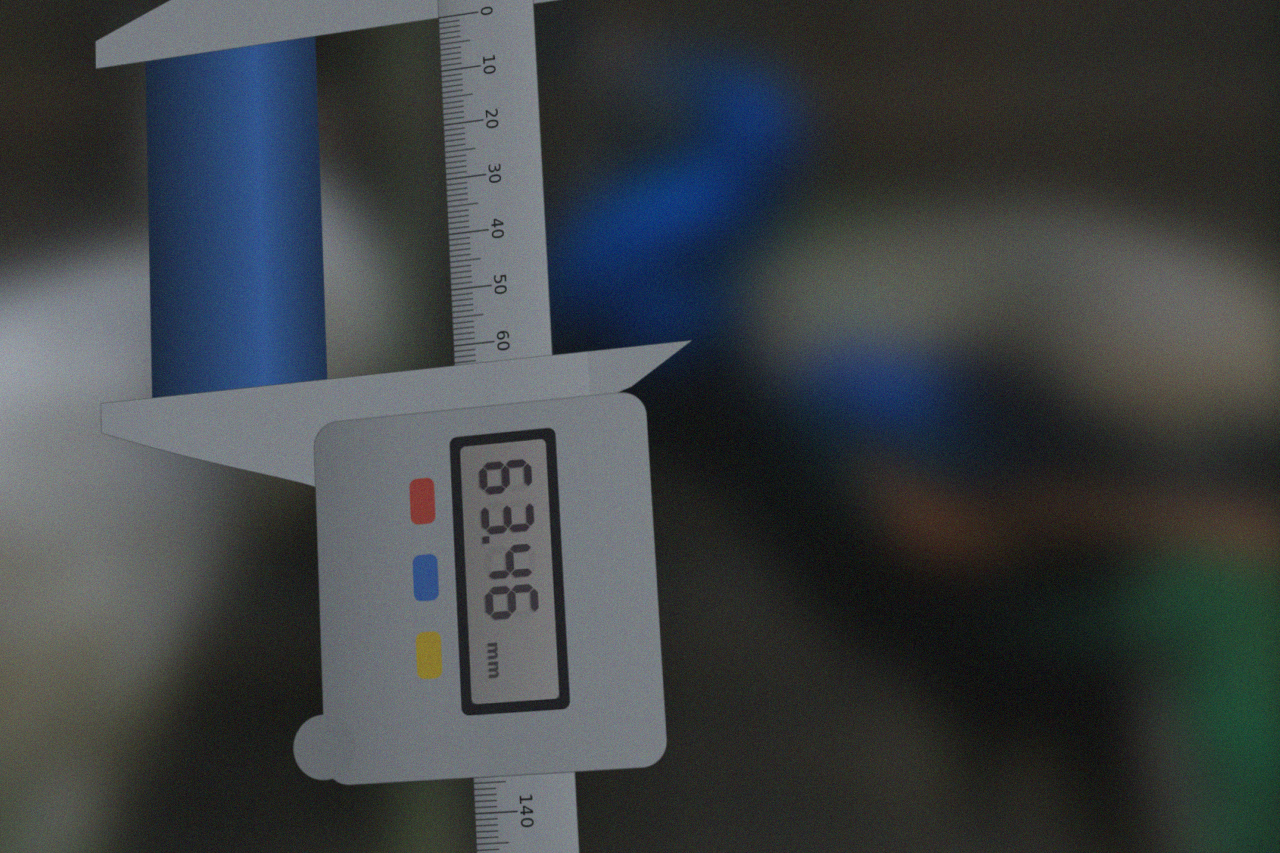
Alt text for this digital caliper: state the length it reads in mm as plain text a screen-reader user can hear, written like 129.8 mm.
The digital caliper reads 63.46 mm
